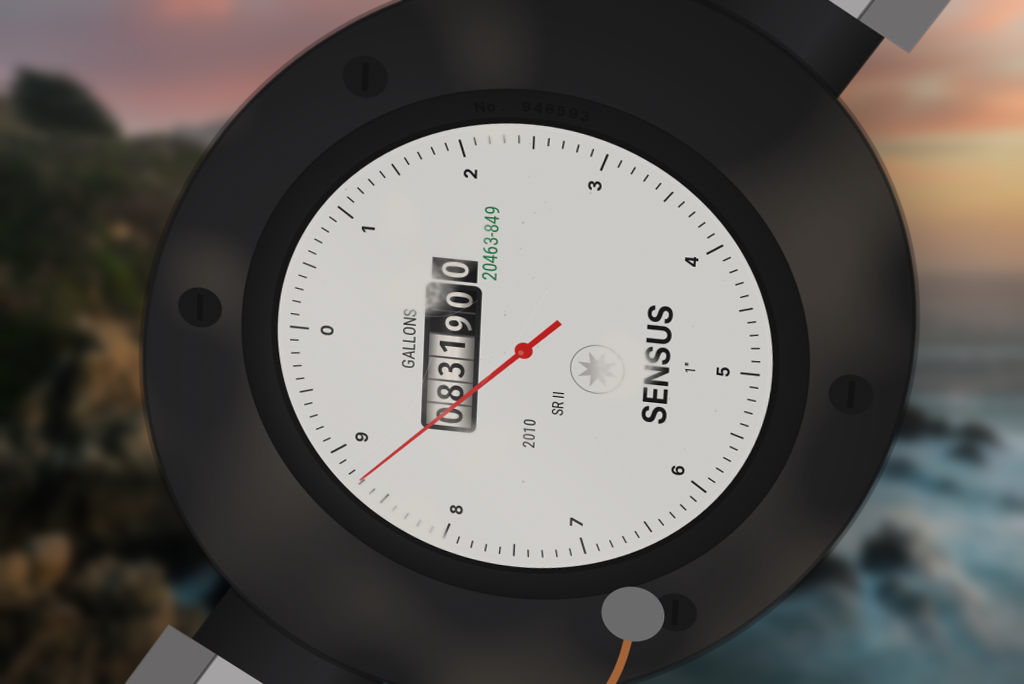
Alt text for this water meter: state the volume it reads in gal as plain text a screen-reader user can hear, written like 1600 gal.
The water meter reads 831898.7 gal
